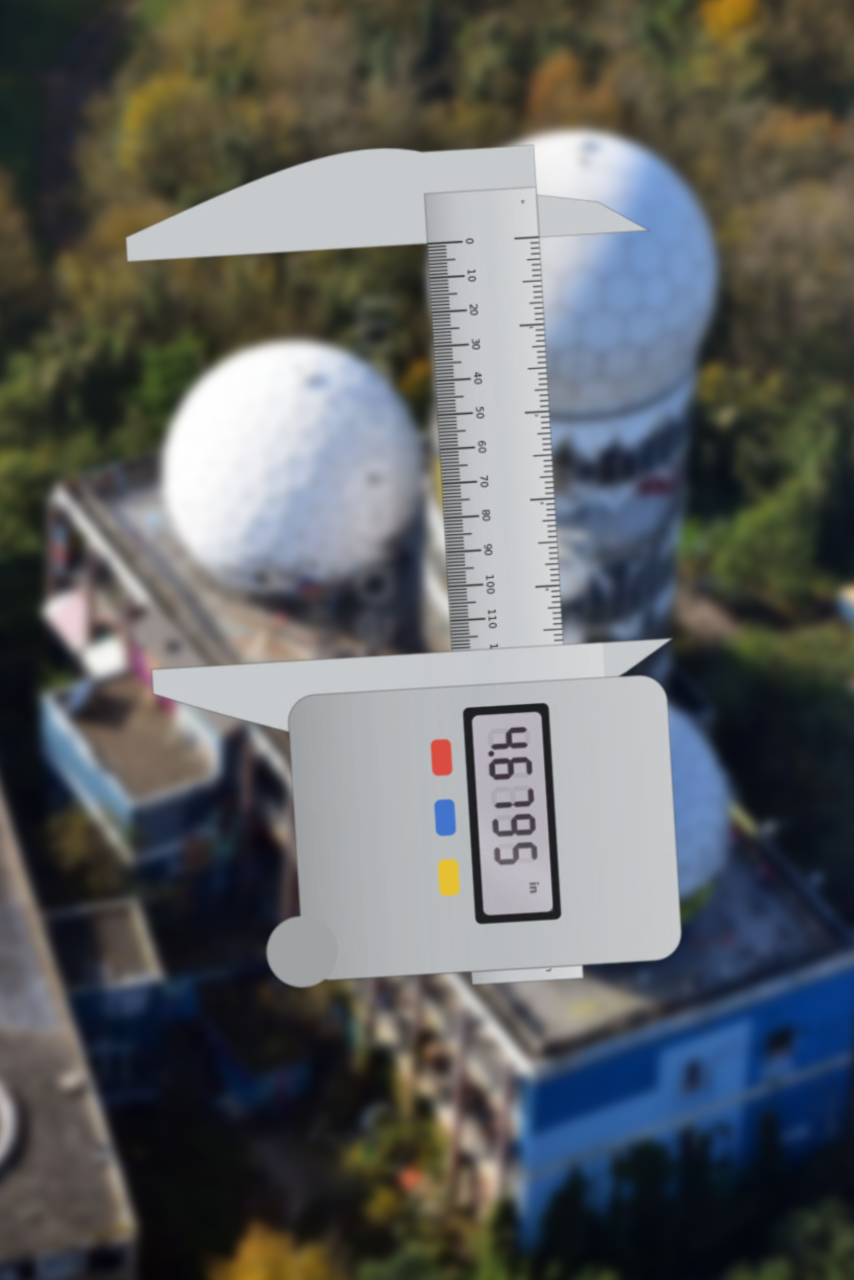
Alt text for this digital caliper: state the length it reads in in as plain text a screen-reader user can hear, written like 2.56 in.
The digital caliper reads 4.6795 in
